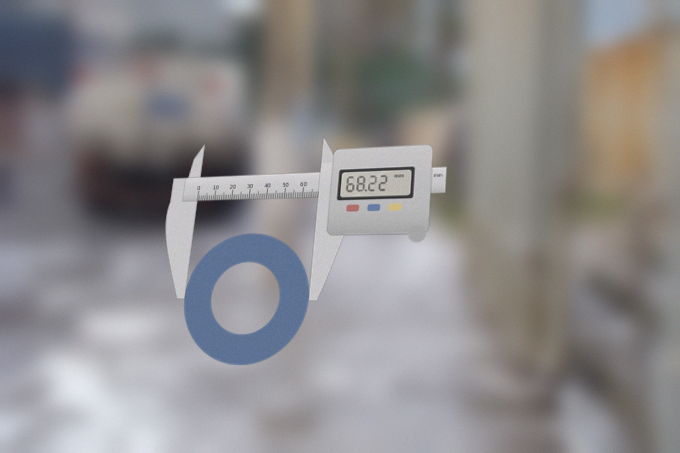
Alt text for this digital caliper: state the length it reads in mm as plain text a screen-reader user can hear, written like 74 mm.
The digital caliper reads 68.22 mm
